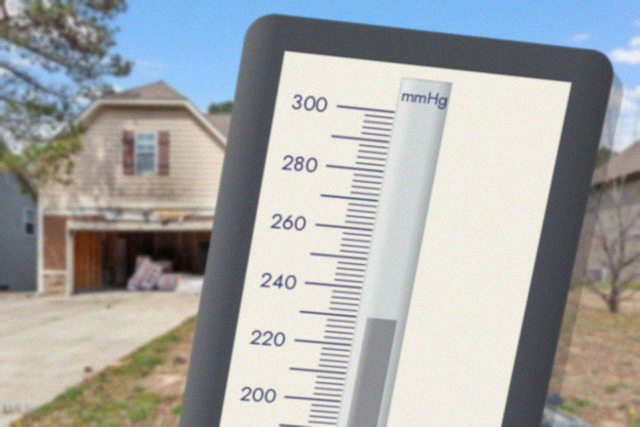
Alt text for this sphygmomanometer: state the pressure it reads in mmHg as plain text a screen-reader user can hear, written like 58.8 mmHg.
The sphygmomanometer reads 230 mmHg
